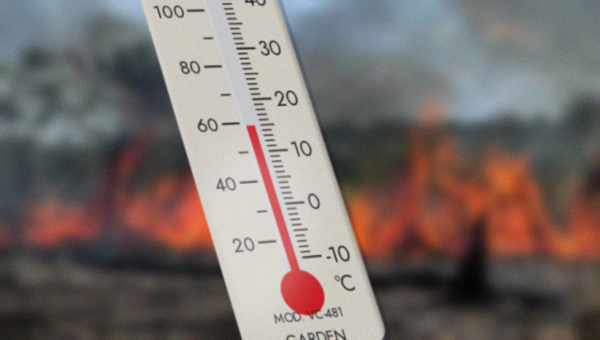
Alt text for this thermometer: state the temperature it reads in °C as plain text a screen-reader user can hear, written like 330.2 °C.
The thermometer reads 15 °C
